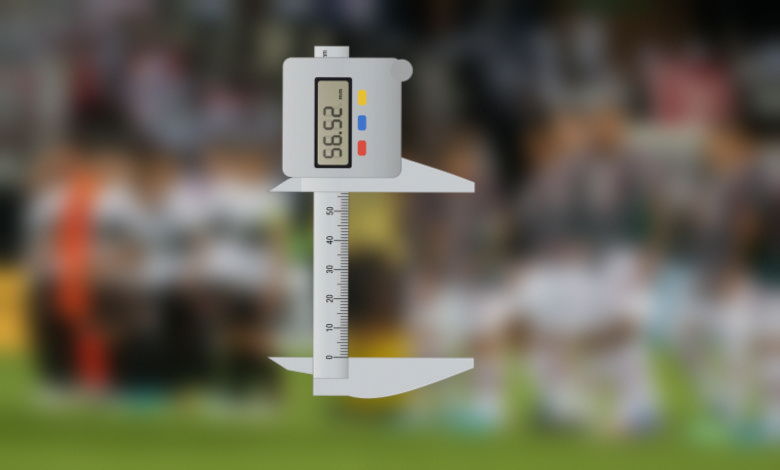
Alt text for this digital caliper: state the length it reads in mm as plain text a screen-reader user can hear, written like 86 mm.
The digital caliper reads 56.52 mm
